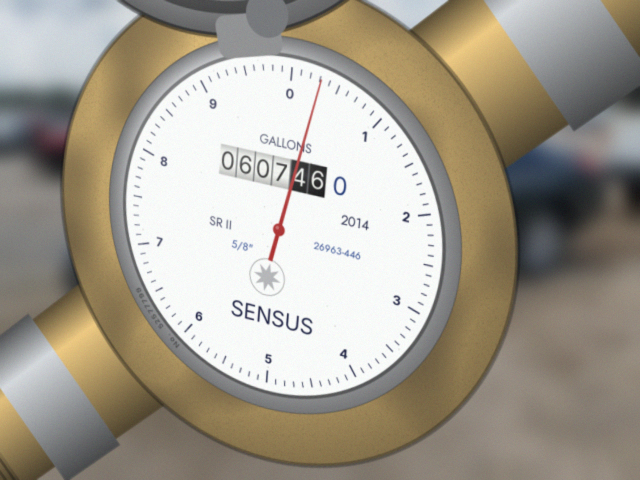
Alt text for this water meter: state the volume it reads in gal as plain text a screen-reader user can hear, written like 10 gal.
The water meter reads 607460.3 gal
